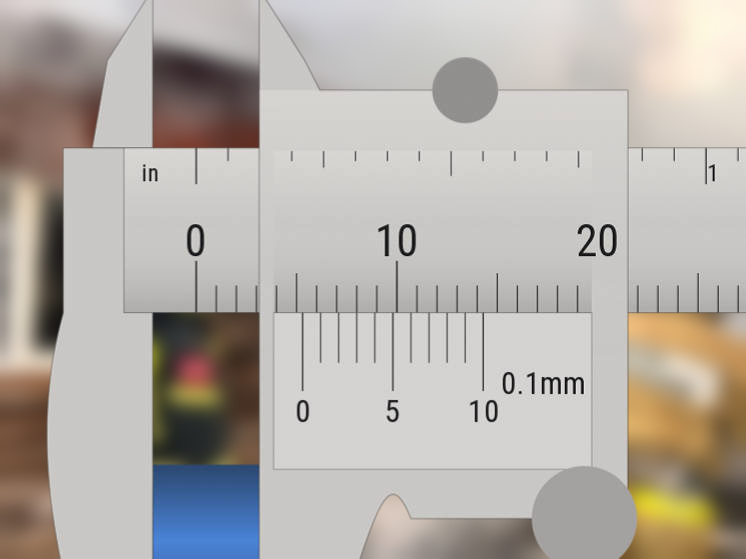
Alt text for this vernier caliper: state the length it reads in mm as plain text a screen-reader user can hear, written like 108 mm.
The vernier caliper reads 5.3 mm
